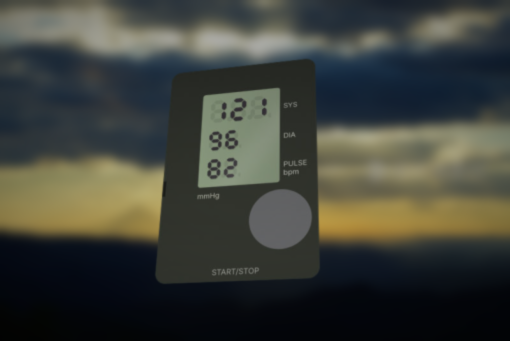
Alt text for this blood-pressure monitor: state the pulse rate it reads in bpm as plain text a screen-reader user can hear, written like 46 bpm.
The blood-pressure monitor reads 82 bpm
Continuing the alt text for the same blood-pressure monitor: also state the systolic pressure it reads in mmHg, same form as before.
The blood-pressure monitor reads 121 mmHg
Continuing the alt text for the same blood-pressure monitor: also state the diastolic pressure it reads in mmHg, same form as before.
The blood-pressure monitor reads 96 mmHg
